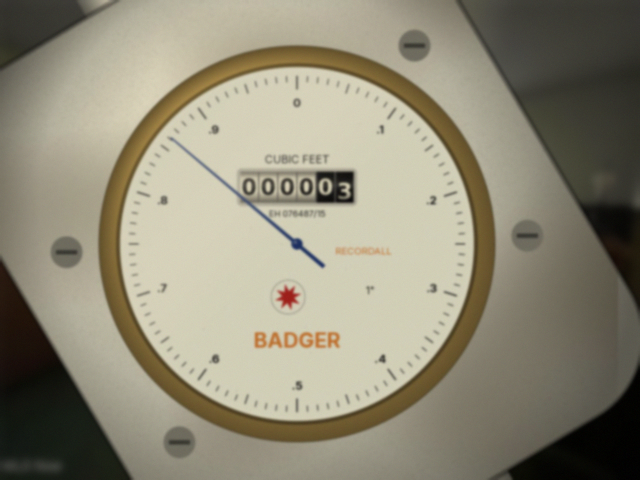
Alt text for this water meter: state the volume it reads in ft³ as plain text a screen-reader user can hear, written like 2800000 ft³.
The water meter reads 2.86 ft³
